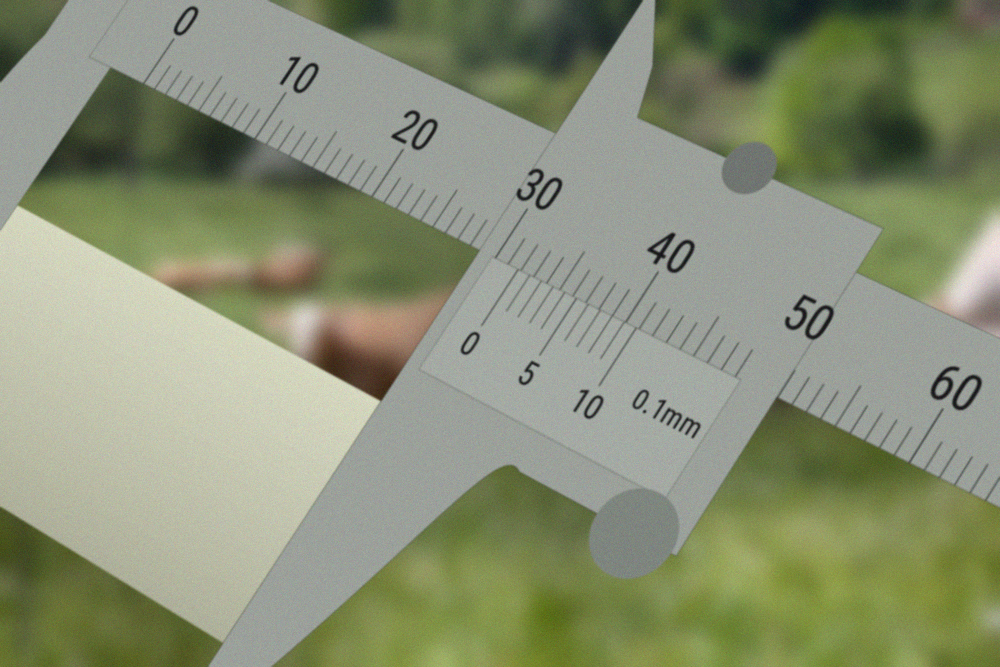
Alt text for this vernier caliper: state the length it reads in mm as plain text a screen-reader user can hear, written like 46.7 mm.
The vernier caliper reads 31.8 mm
